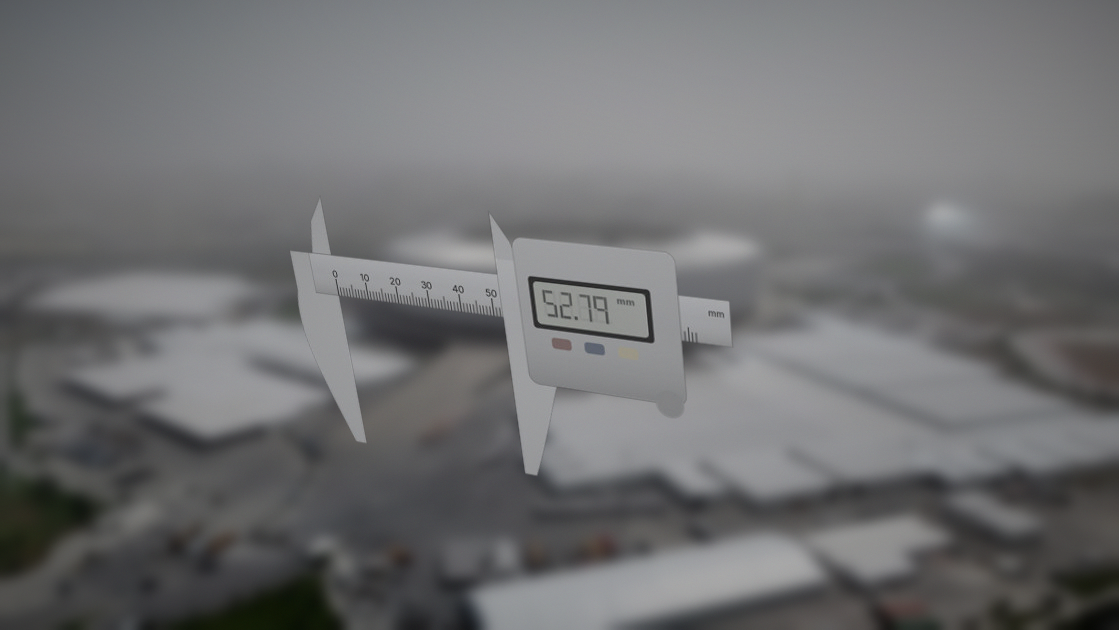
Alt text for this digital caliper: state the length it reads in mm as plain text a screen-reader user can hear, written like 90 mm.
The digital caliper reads 52.79 mm
